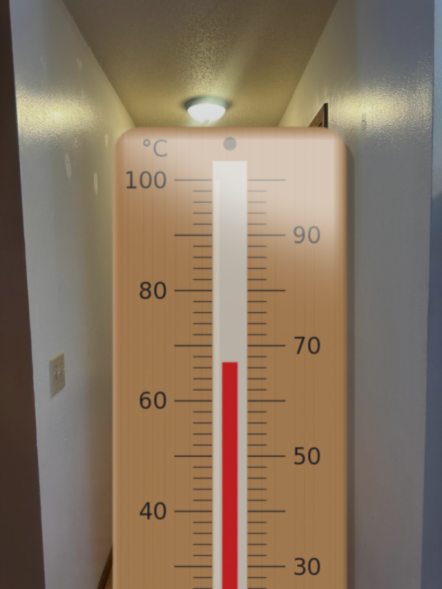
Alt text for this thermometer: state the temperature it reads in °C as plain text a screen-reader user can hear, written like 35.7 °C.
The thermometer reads 67 °C
